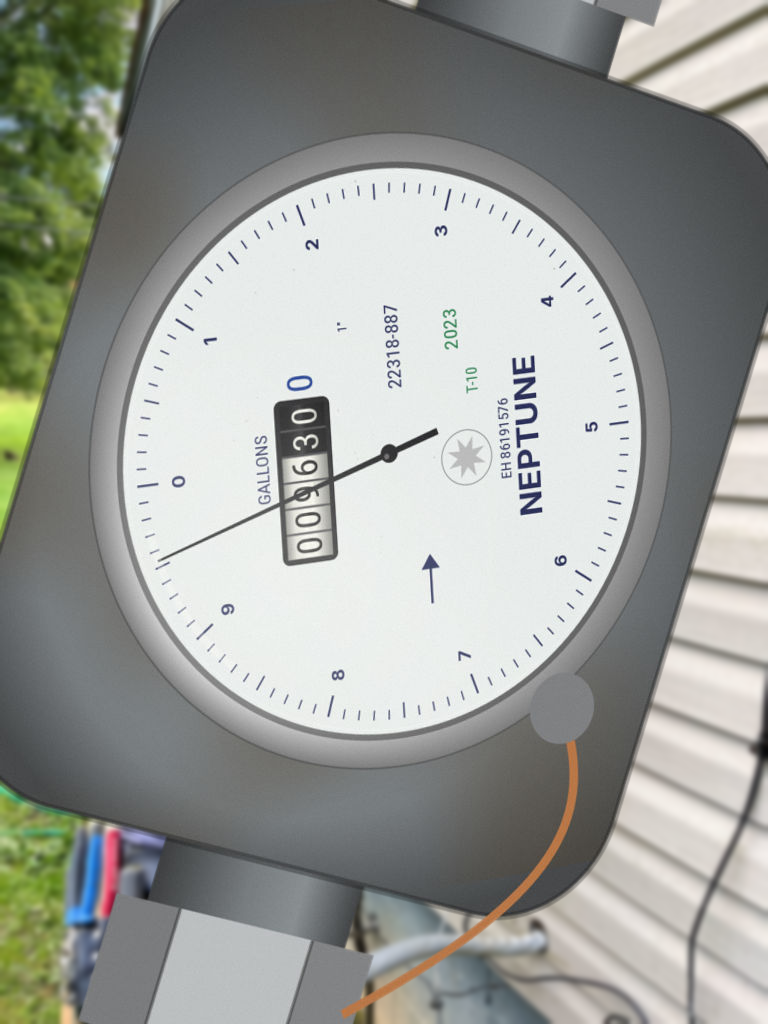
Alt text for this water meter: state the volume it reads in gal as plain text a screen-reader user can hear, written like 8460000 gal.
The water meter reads 96299.5 gal
